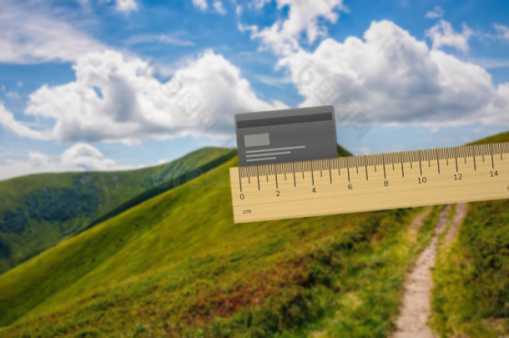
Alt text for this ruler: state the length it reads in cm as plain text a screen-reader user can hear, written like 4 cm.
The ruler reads 5.5 cm
